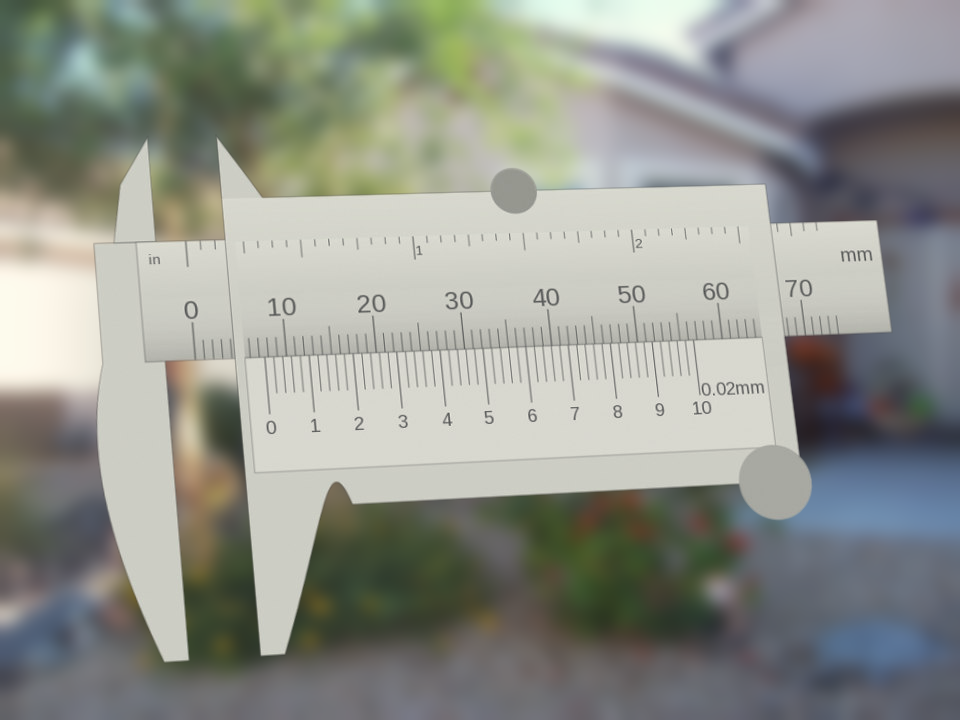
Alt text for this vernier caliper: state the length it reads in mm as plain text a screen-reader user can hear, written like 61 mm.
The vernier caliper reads 7.6 mm
